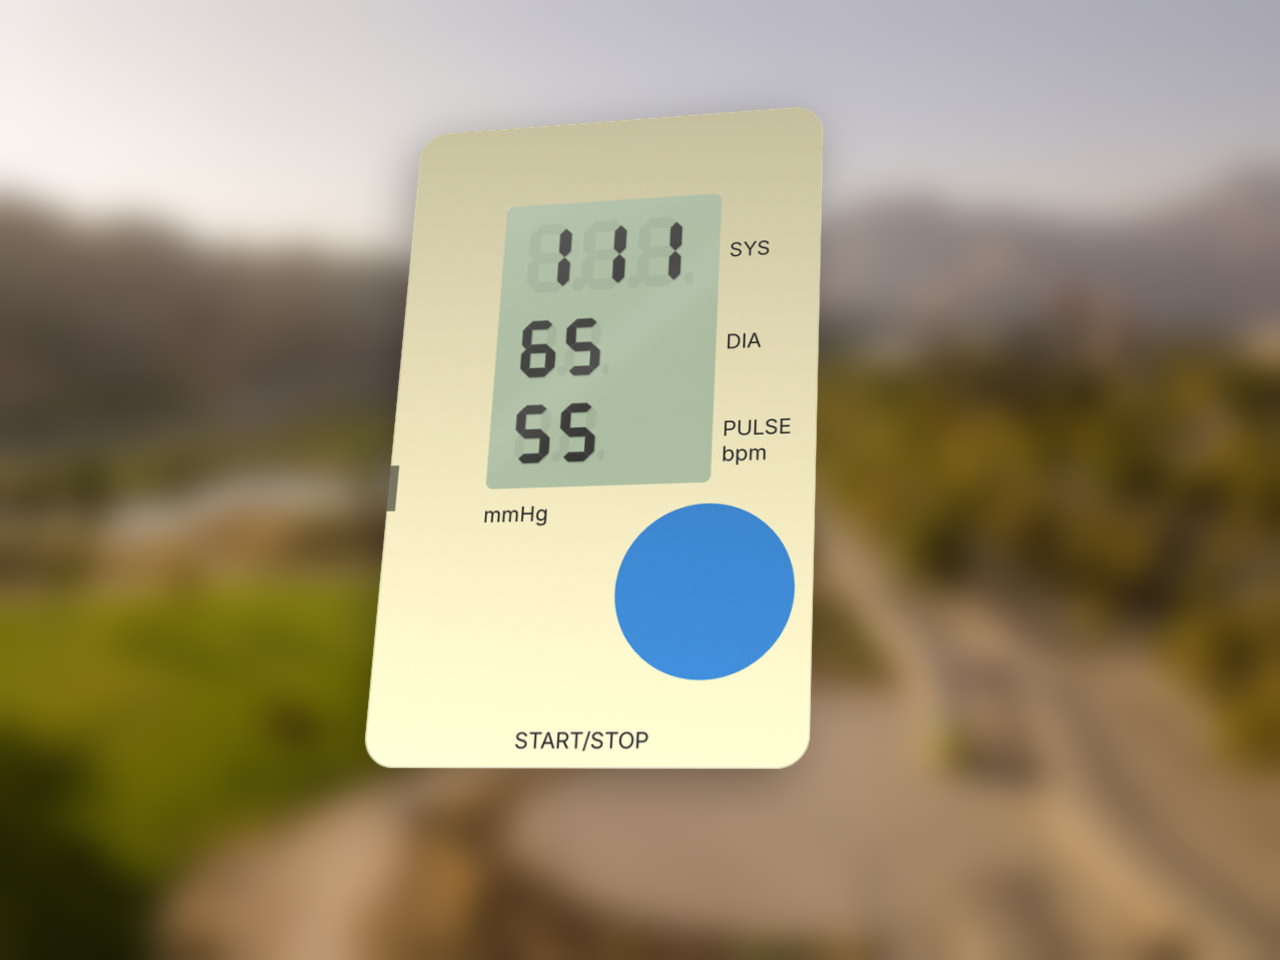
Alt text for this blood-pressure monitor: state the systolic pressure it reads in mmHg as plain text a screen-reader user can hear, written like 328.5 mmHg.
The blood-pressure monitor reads 111 mmHg
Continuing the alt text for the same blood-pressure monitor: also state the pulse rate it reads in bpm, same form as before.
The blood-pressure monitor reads 55 bpm
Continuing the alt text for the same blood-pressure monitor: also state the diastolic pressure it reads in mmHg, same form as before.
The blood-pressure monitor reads 65 mmHg
